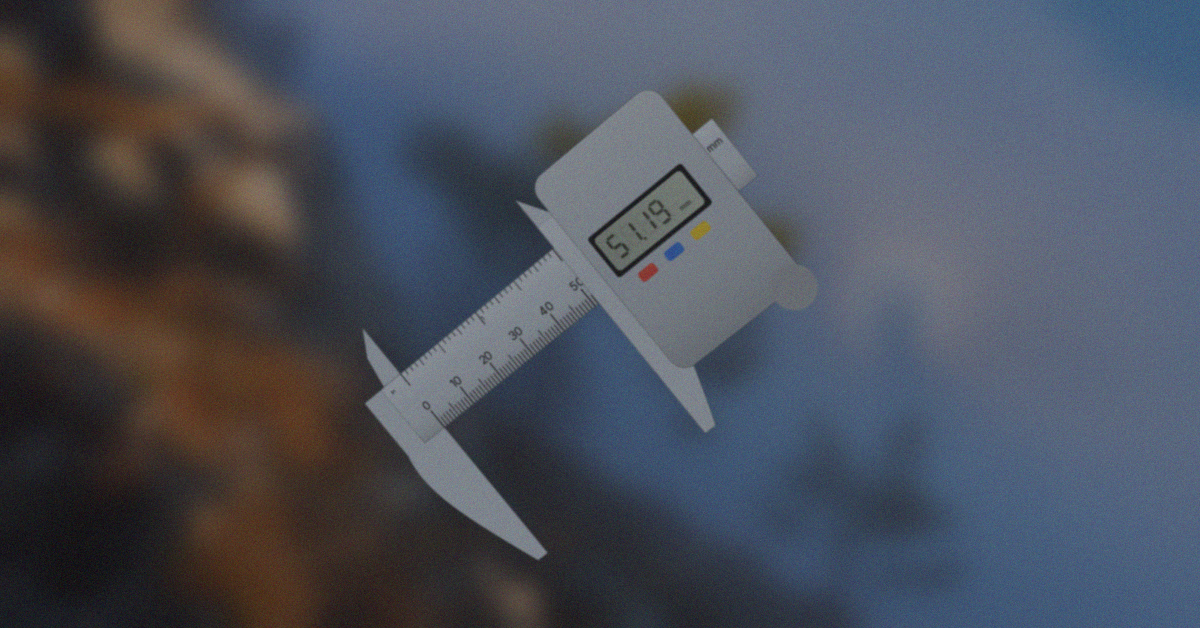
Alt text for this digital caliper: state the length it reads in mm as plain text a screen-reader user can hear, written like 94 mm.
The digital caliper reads 51.19 mm
